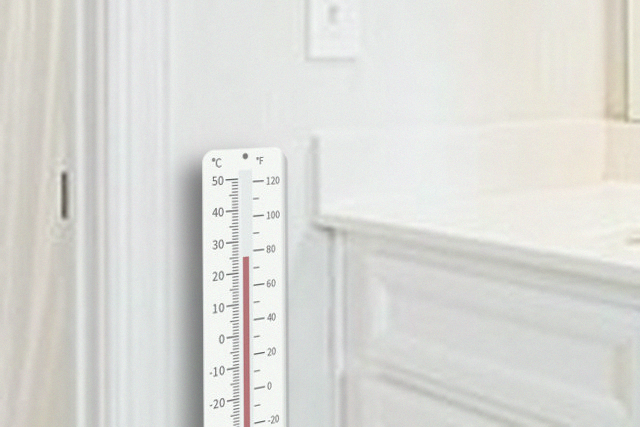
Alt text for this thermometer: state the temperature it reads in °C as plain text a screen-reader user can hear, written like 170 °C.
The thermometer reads 25 °C
